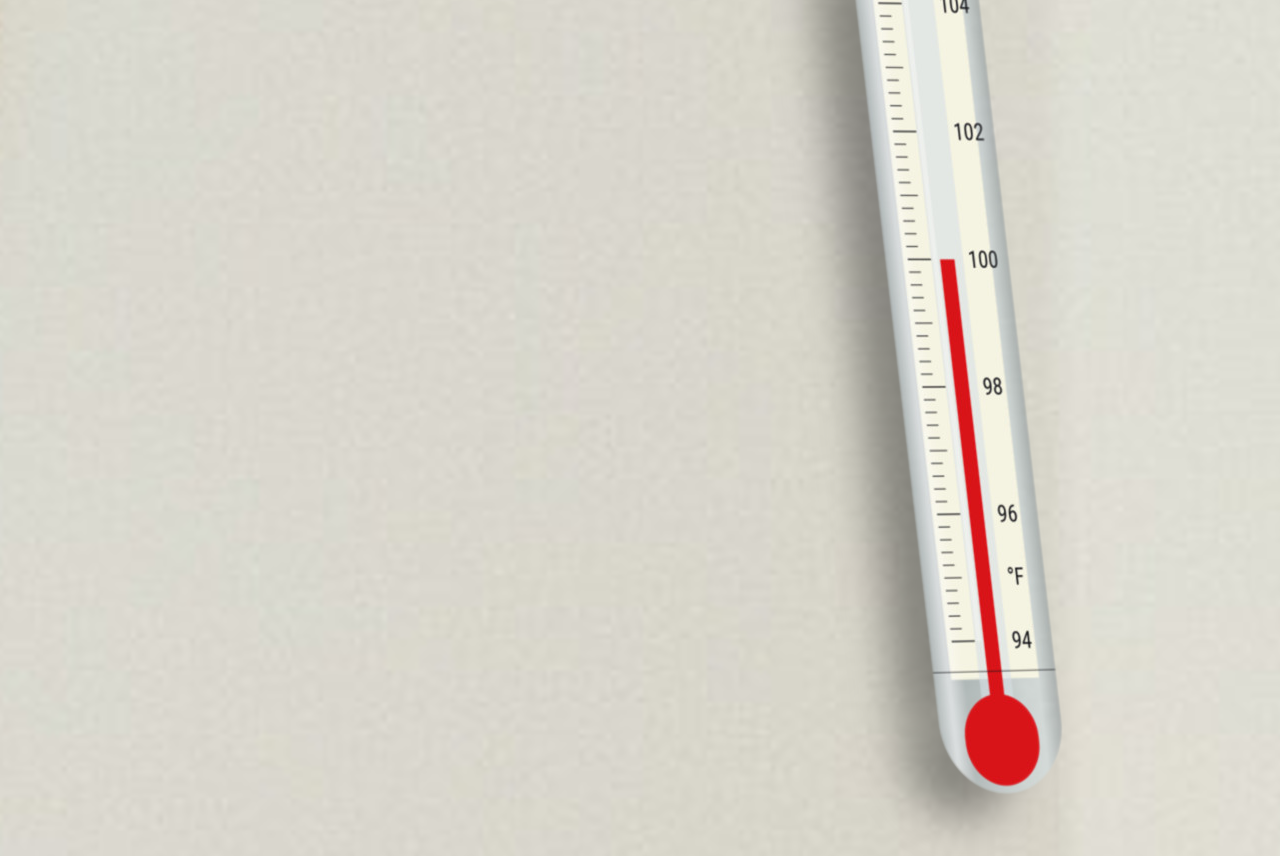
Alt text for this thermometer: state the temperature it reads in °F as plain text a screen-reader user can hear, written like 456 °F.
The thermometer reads 100 °F
